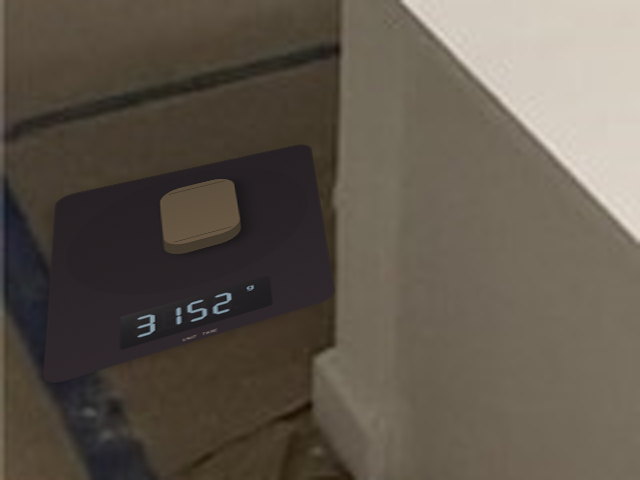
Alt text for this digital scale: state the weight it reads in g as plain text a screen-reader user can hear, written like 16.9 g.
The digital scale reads 3152 g
